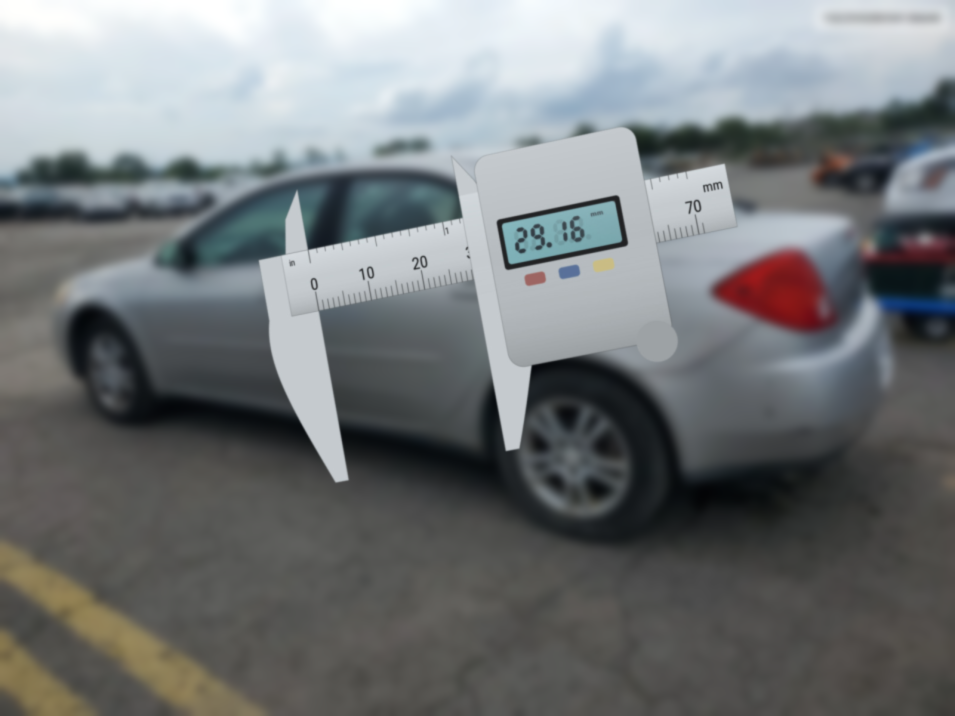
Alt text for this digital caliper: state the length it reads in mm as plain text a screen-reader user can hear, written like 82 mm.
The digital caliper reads 29.16 mm
